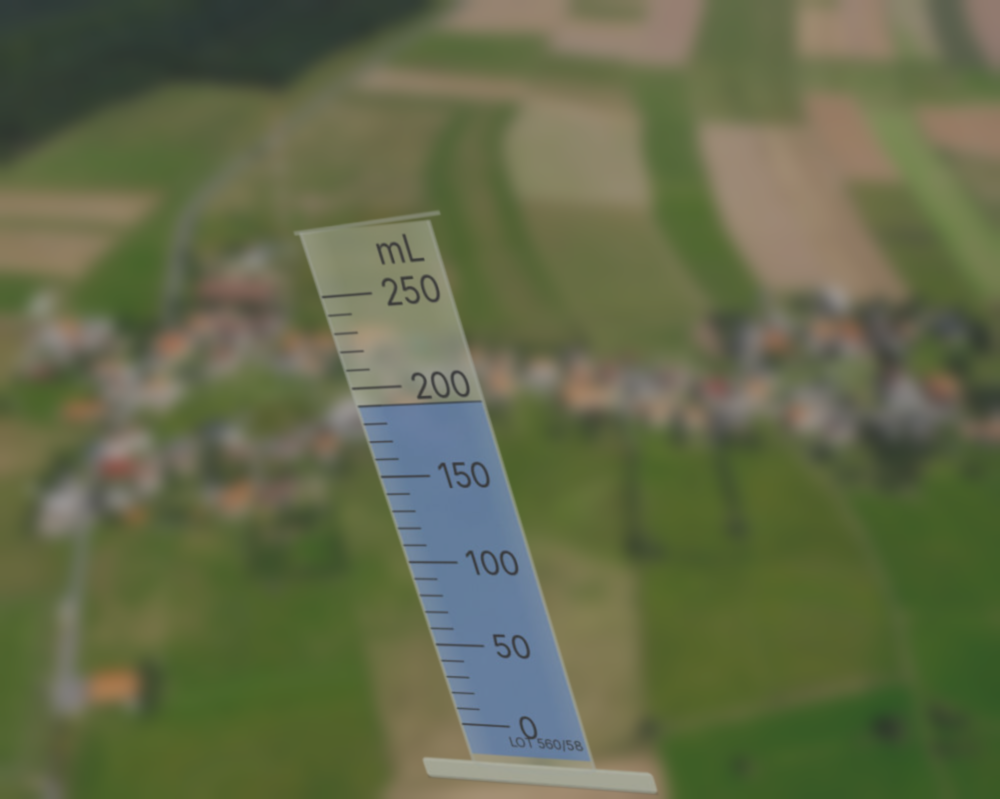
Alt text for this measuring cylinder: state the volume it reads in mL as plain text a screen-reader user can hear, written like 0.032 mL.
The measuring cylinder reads 190 mL
